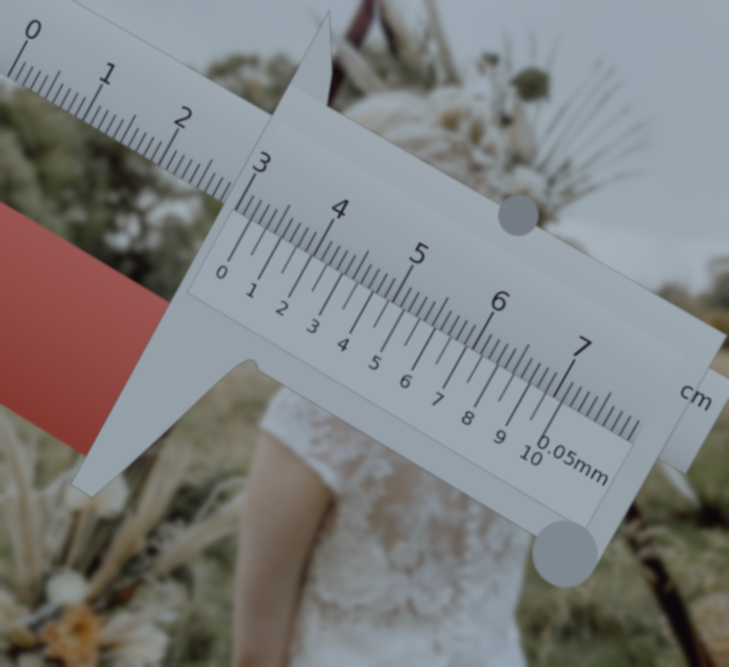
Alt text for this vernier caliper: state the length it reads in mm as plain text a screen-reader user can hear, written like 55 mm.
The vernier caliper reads 32.0 mm
